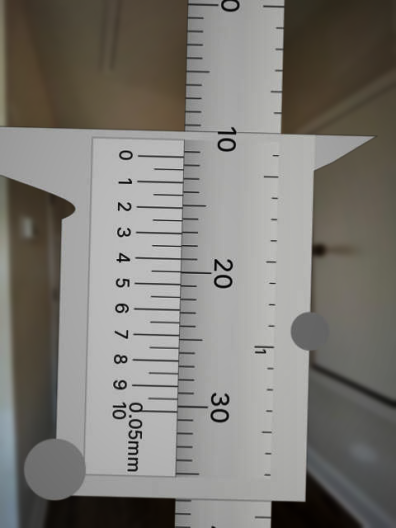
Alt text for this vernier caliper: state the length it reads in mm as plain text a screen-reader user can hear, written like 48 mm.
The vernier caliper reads 11.4 mm
